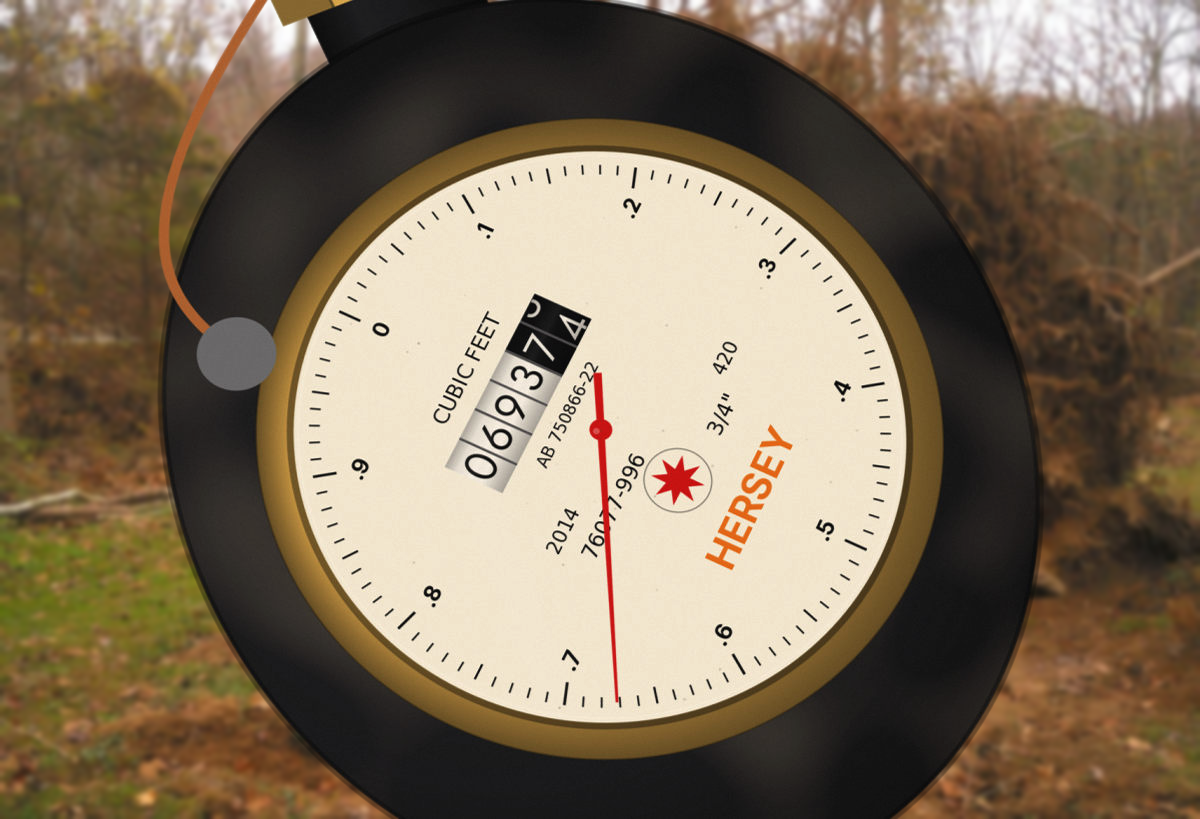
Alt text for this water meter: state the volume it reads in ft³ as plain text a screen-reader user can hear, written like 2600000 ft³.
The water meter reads 69373.67 ft³
